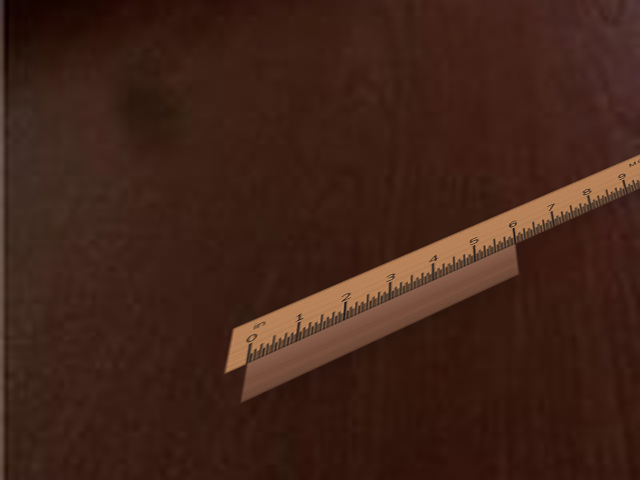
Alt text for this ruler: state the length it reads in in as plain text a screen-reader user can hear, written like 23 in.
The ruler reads 6 in
